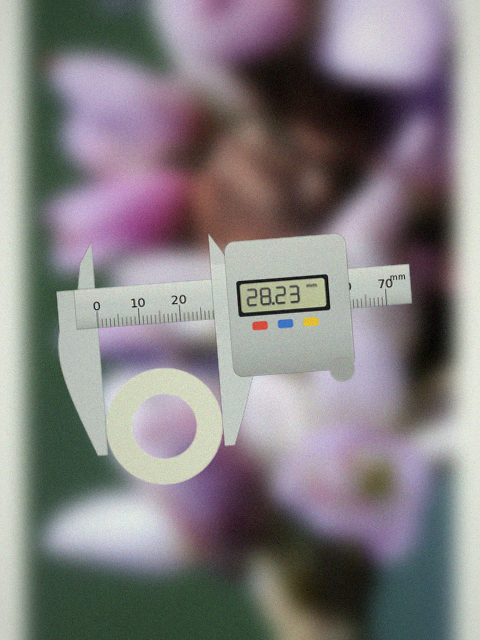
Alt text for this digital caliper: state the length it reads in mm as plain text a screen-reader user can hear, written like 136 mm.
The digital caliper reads 28.23 mm
